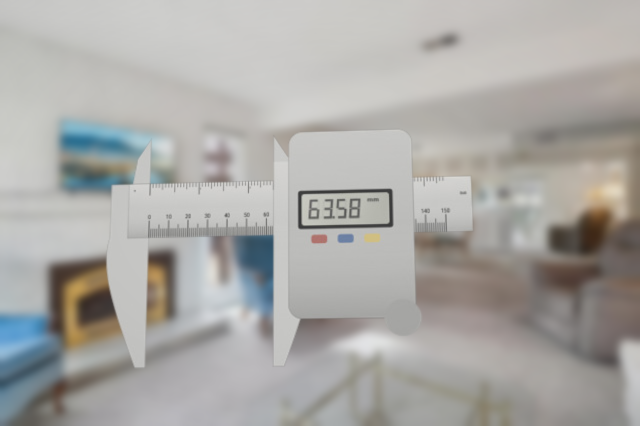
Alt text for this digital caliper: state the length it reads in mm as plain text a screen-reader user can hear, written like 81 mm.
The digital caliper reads 63.58 mm
